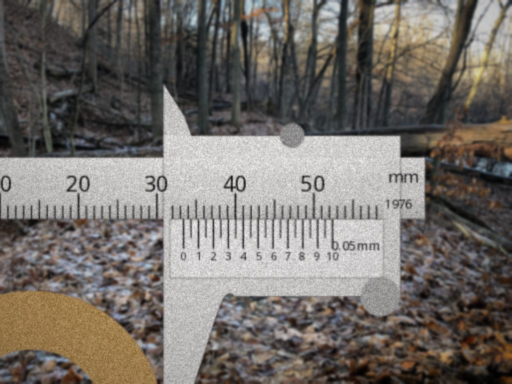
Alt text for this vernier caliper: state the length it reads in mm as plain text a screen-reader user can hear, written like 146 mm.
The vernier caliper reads 33.4 mm
